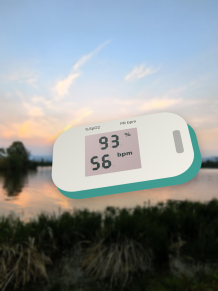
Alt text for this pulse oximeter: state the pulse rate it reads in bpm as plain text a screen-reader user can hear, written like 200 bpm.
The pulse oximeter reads 56 bpm
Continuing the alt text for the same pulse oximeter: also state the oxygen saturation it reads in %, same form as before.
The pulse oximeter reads 93 %
